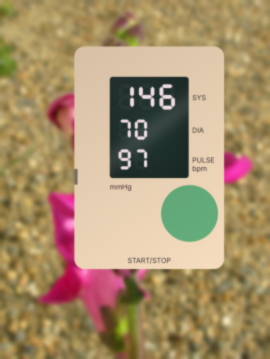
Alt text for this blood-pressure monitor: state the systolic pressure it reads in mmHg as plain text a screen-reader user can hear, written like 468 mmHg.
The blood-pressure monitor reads 146 mmHg
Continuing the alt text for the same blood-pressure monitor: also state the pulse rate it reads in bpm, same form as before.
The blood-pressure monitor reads 97 bpm
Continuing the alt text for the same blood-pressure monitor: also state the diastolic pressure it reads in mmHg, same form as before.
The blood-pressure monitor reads 70 mmHg
